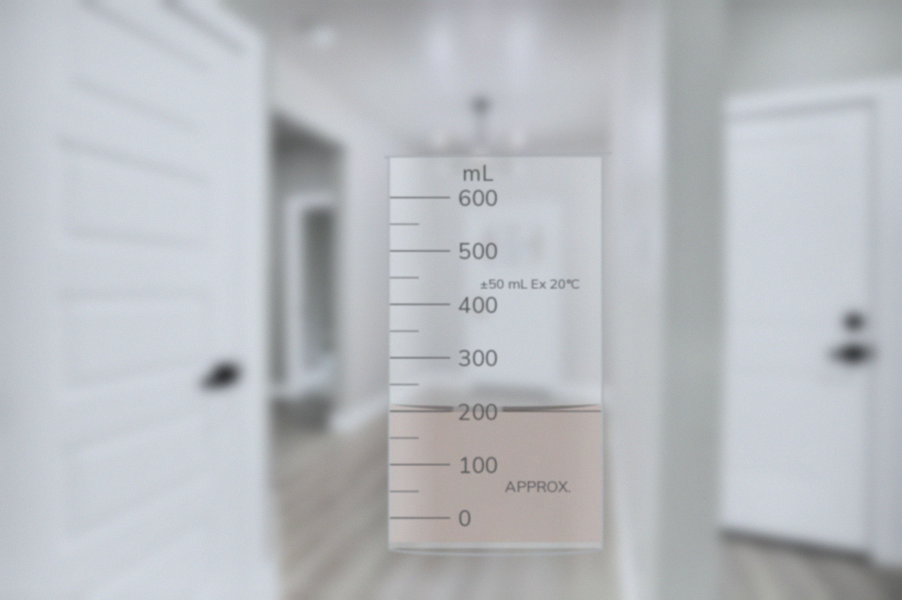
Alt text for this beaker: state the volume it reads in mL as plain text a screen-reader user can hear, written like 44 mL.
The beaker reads 200 mL
